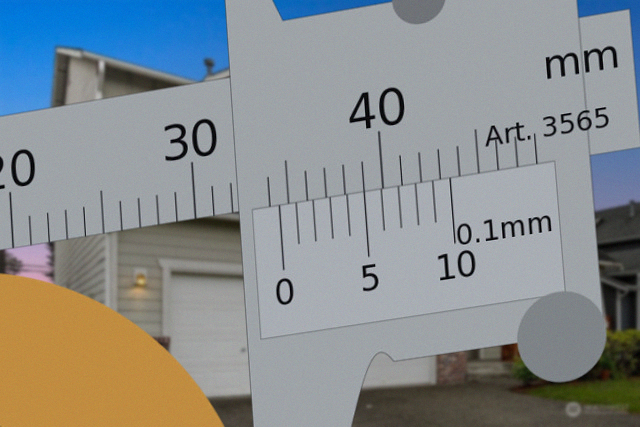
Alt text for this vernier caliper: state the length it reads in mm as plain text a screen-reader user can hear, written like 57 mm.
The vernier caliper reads 34.5 mm
